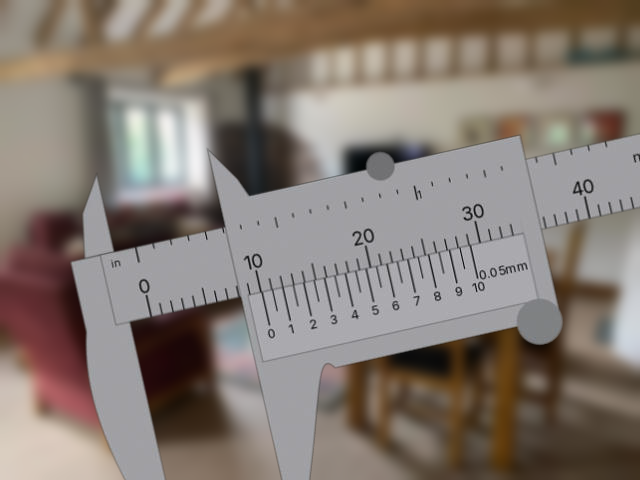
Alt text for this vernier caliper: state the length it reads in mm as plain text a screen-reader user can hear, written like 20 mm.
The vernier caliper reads 10.1 mm
